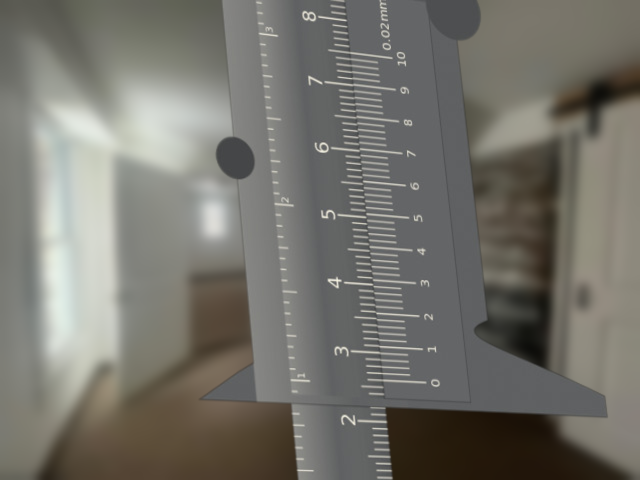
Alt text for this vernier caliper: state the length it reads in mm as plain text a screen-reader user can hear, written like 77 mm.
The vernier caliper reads 26.0 mm
